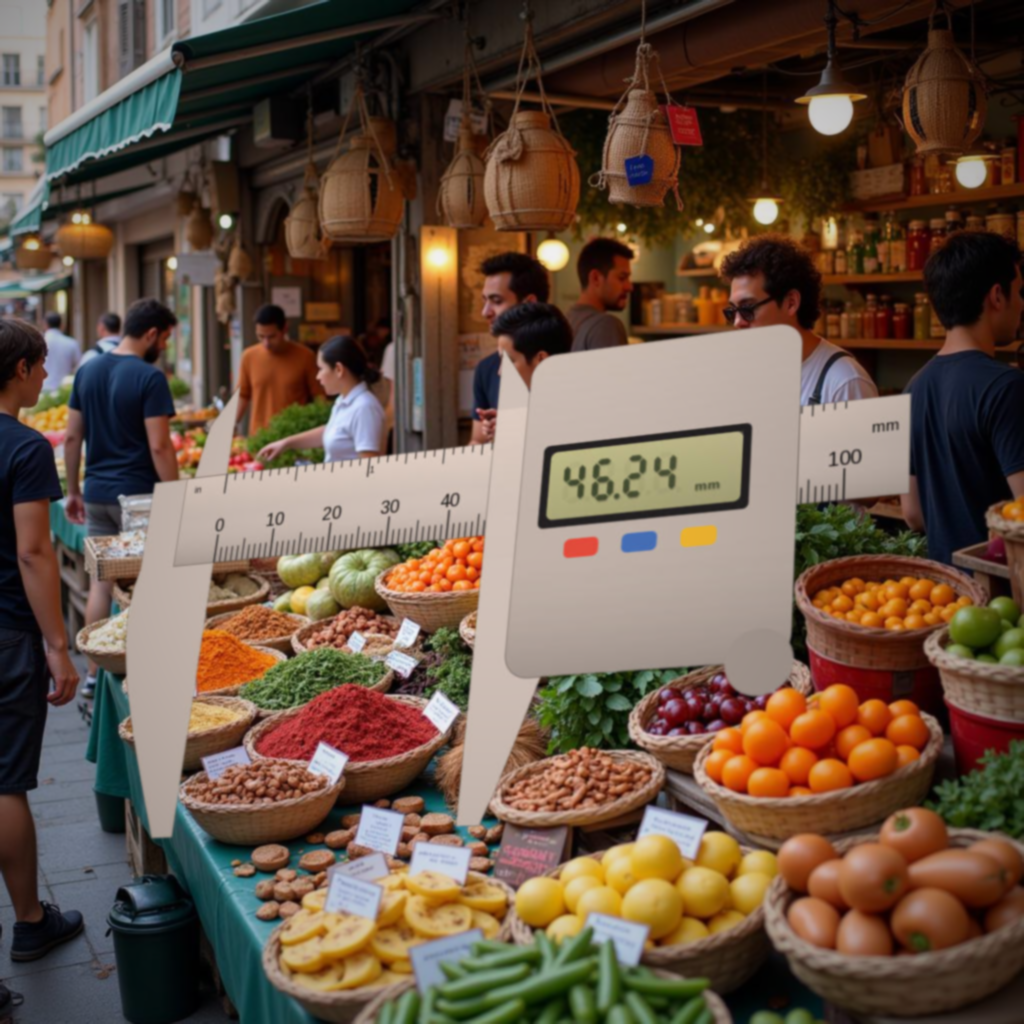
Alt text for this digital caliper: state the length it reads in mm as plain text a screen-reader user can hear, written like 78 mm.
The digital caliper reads 46.24 mm
